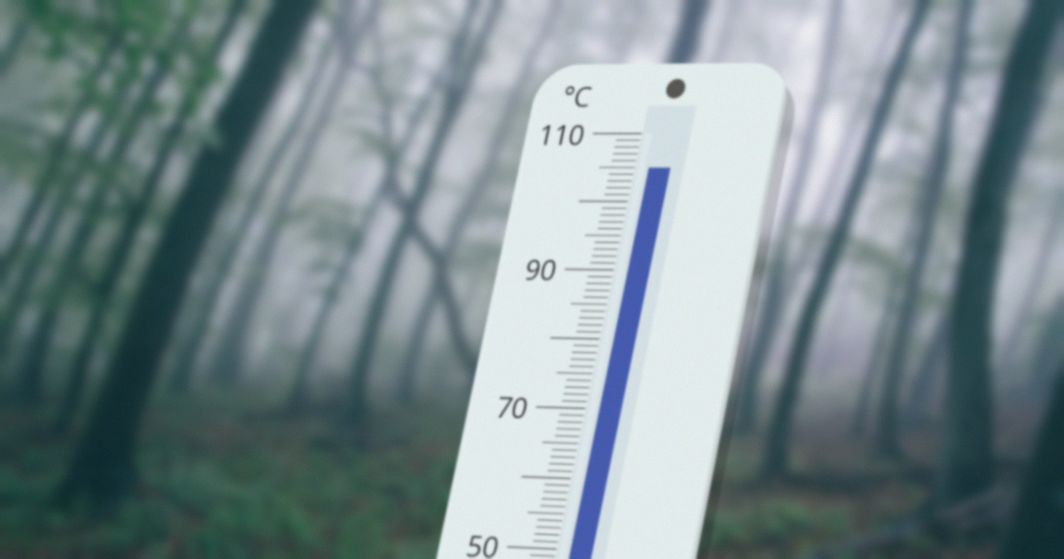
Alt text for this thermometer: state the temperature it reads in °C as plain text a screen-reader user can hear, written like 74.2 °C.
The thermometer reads 105 °C
